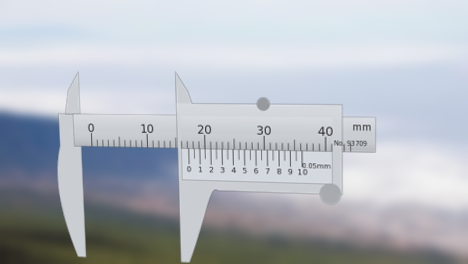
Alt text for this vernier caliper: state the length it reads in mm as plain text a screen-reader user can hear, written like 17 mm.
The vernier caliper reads 17.2 mm
